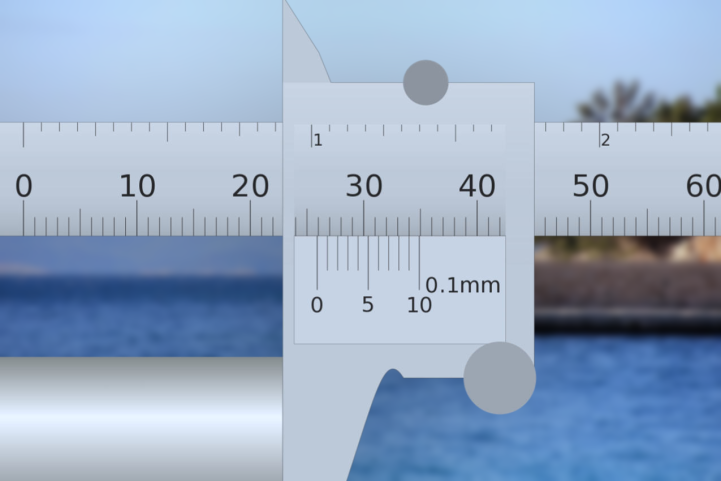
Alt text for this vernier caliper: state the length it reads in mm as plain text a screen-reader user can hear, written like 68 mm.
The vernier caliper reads 25.9 mm
